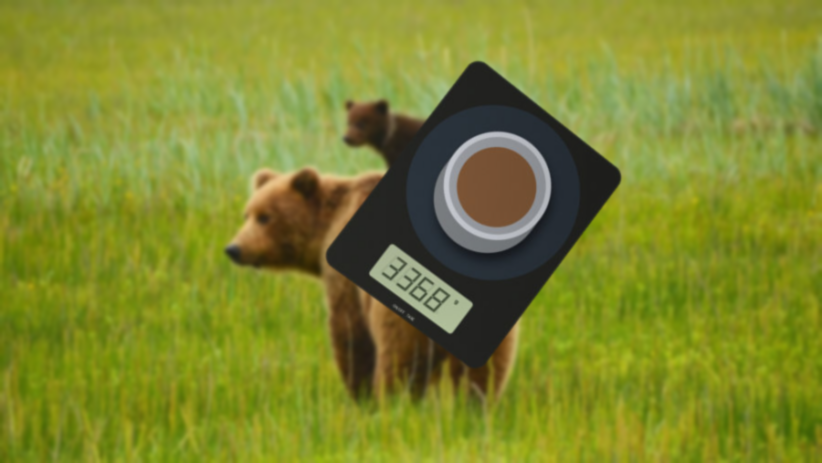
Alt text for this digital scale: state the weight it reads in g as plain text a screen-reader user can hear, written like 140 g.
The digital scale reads 3368 g
